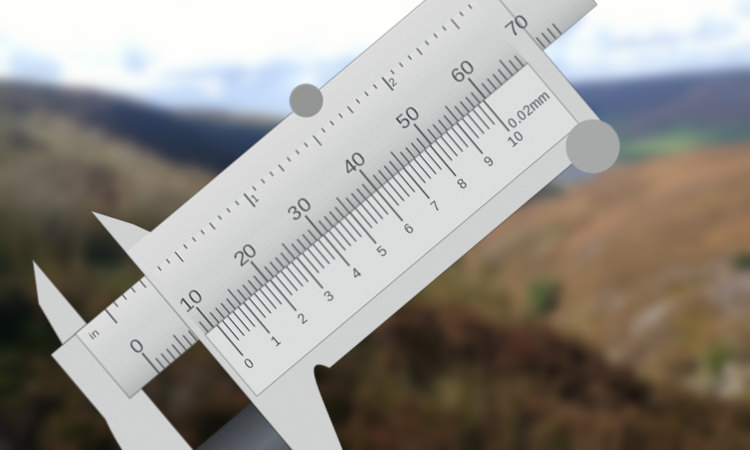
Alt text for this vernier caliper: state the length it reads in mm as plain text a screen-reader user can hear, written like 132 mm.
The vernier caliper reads 10.6 mm
